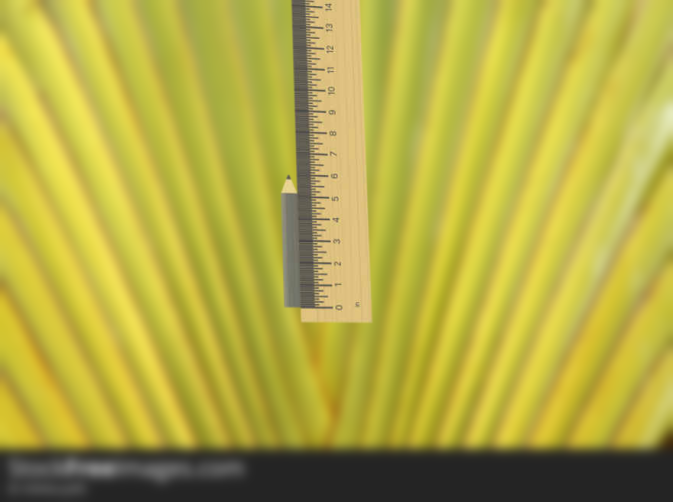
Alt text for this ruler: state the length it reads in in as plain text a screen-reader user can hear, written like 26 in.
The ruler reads 6 in
